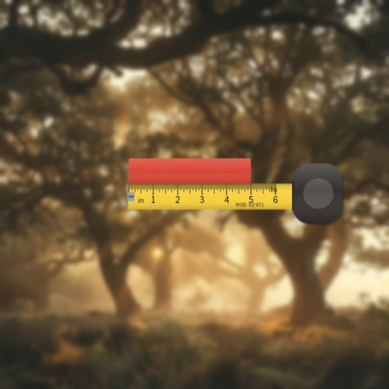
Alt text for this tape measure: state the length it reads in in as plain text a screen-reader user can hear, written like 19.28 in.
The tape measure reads 5 in
